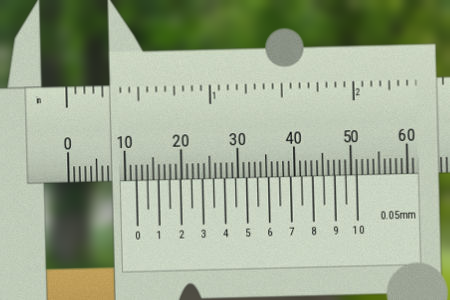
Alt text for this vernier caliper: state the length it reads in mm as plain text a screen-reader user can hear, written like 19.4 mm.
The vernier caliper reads 12.0 mm
